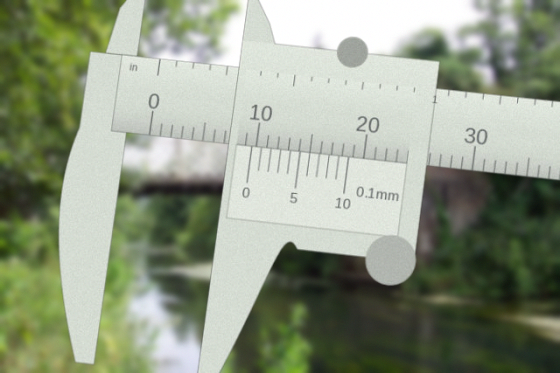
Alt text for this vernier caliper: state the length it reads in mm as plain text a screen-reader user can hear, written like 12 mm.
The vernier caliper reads 9.6 mm
